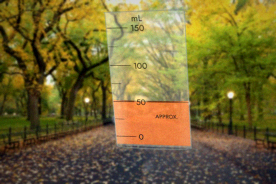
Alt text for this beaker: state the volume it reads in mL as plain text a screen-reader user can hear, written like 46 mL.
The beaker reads 50 mL
